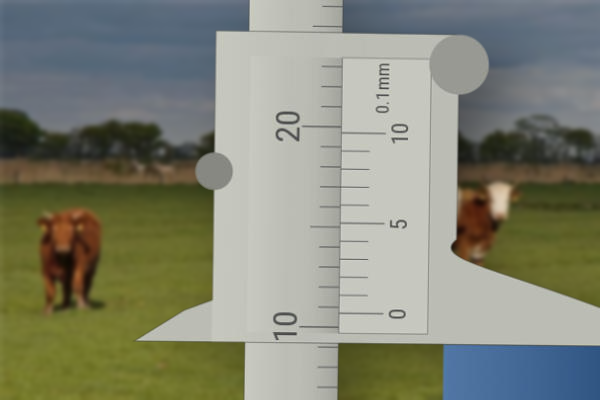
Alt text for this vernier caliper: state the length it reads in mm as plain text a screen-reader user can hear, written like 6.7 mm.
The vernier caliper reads 10.7 mm
